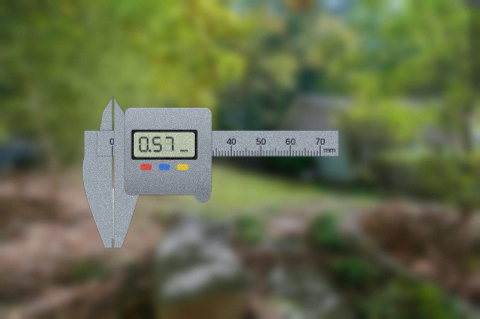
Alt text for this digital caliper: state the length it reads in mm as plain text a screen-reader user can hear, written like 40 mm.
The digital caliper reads 0.57 mm
